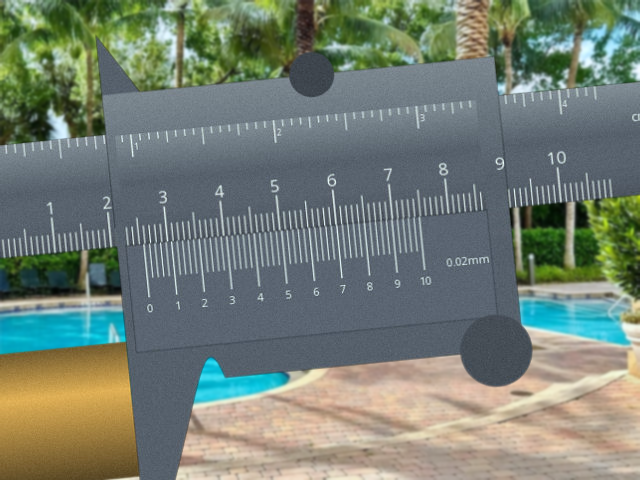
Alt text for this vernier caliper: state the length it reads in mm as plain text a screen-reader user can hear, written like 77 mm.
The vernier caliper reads 25.8 mm
